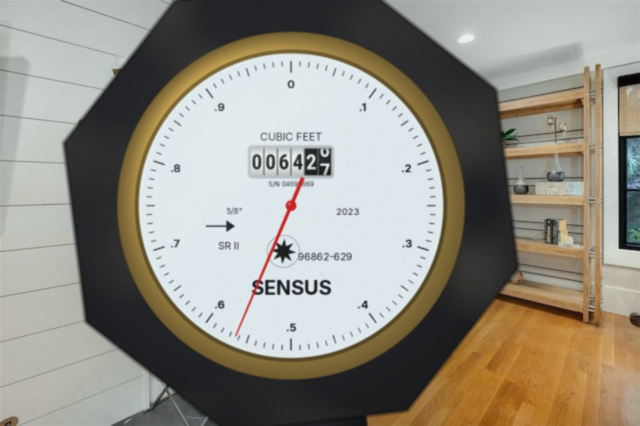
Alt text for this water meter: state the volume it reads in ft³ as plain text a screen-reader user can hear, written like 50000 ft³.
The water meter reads 6426.56 ft³
